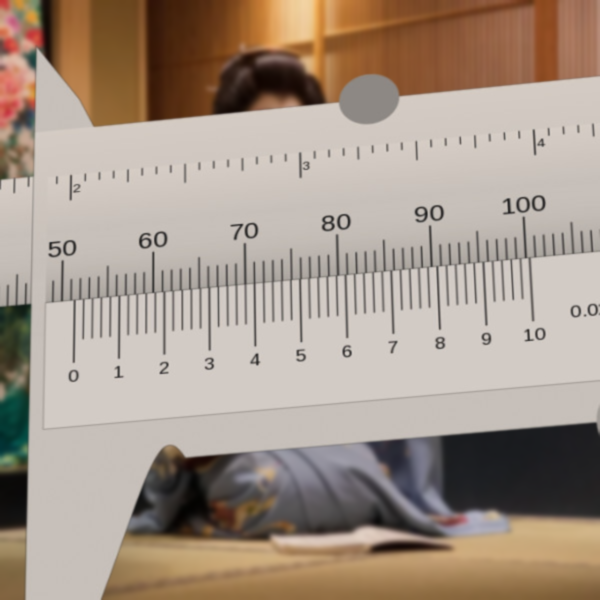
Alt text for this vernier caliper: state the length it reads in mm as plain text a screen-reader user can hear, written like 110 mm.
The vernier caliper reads 51.4 mm
